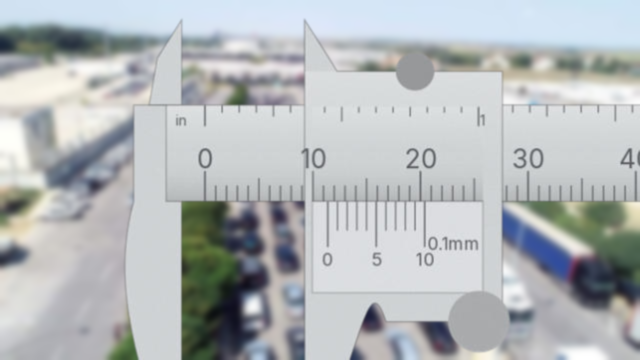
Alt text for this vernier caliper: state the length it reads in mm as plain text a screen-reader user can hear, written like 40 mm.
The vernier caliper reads 11.4 mm
